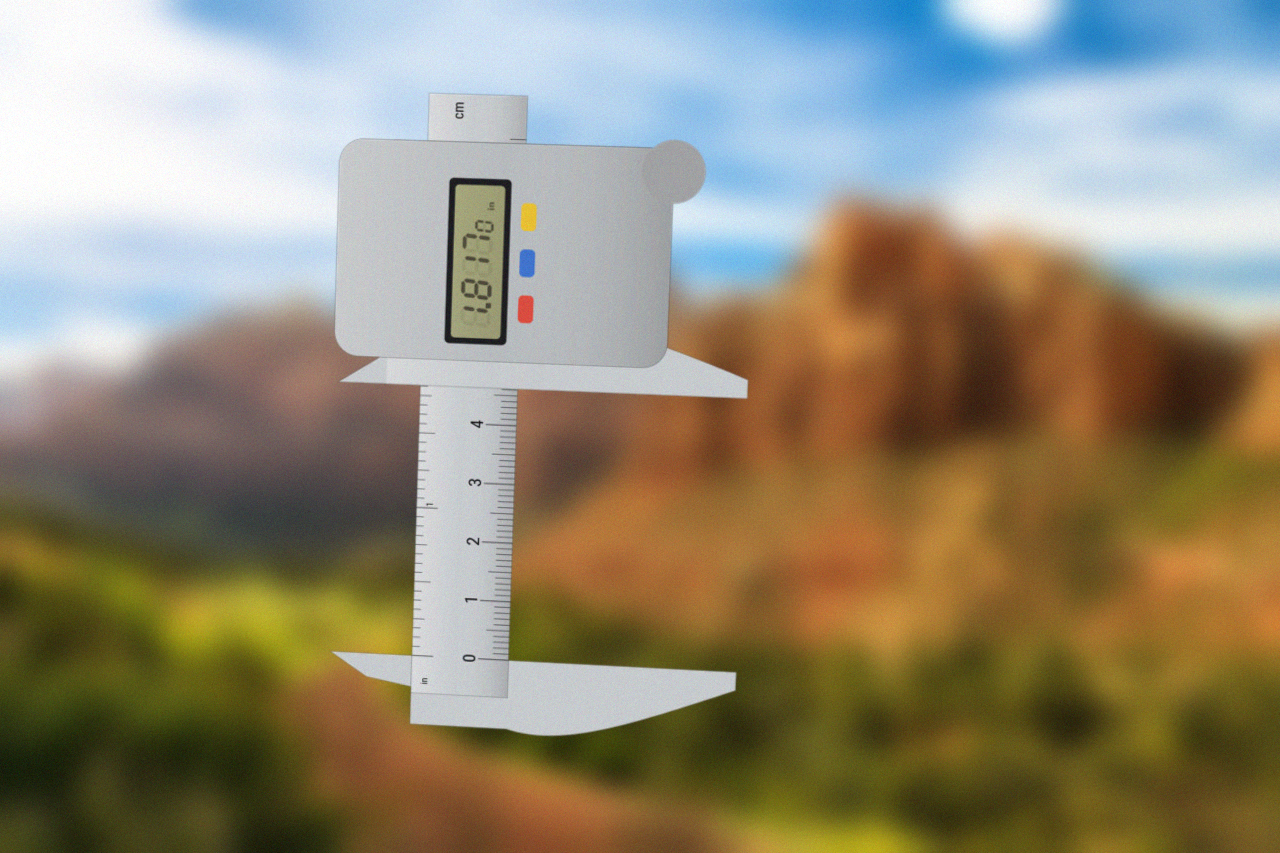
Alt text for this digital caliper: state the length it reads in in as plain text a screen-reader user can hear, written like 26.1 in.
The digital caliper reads 1.8170 in
